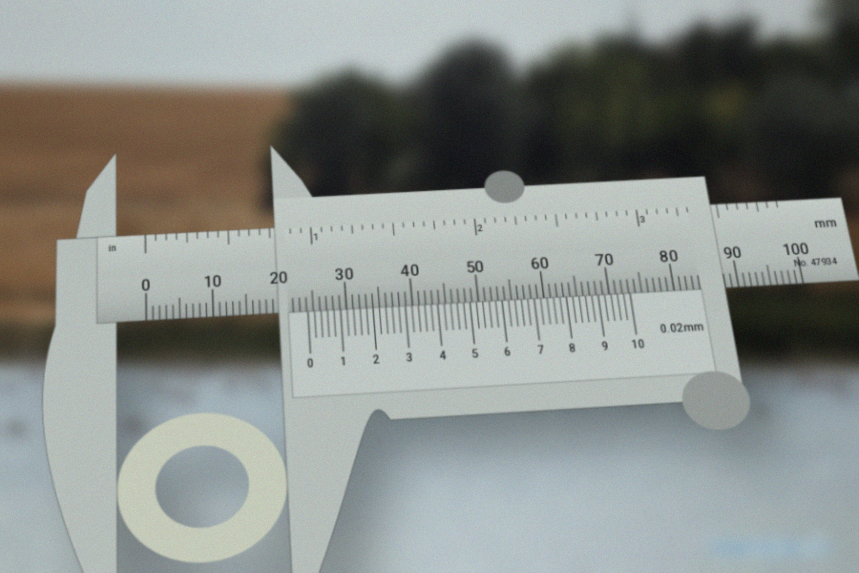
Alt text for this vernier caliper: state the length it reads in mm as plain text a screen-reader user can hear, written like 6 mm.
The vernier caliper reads 24.2 mm
